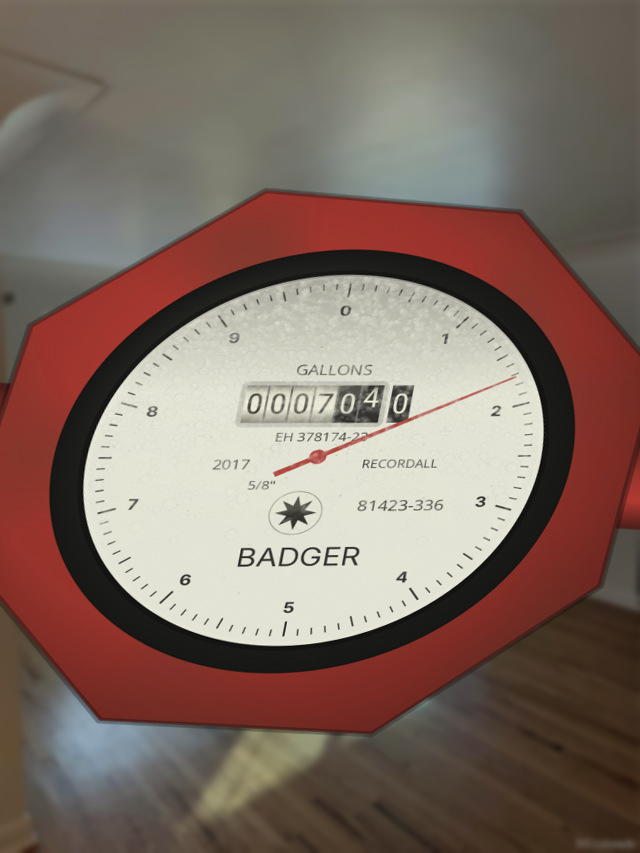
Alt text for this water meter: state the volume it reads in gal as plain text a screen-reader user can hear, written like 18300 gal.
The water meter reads 7041.7 gal
